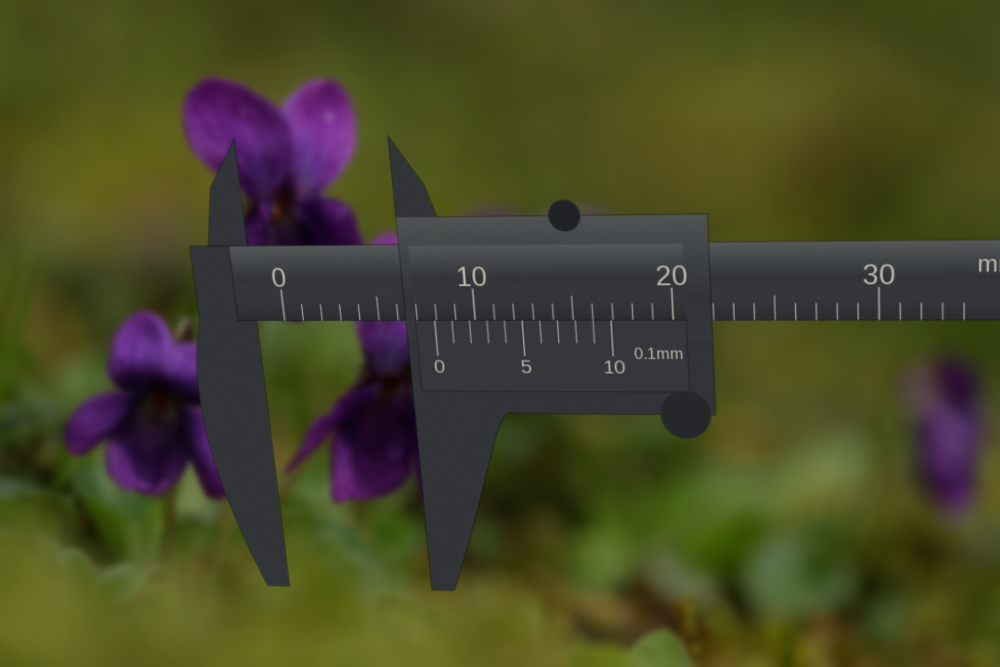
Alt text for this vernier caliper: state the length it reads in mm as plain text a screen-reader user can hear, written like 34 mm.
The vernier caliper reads 7.9 mm
